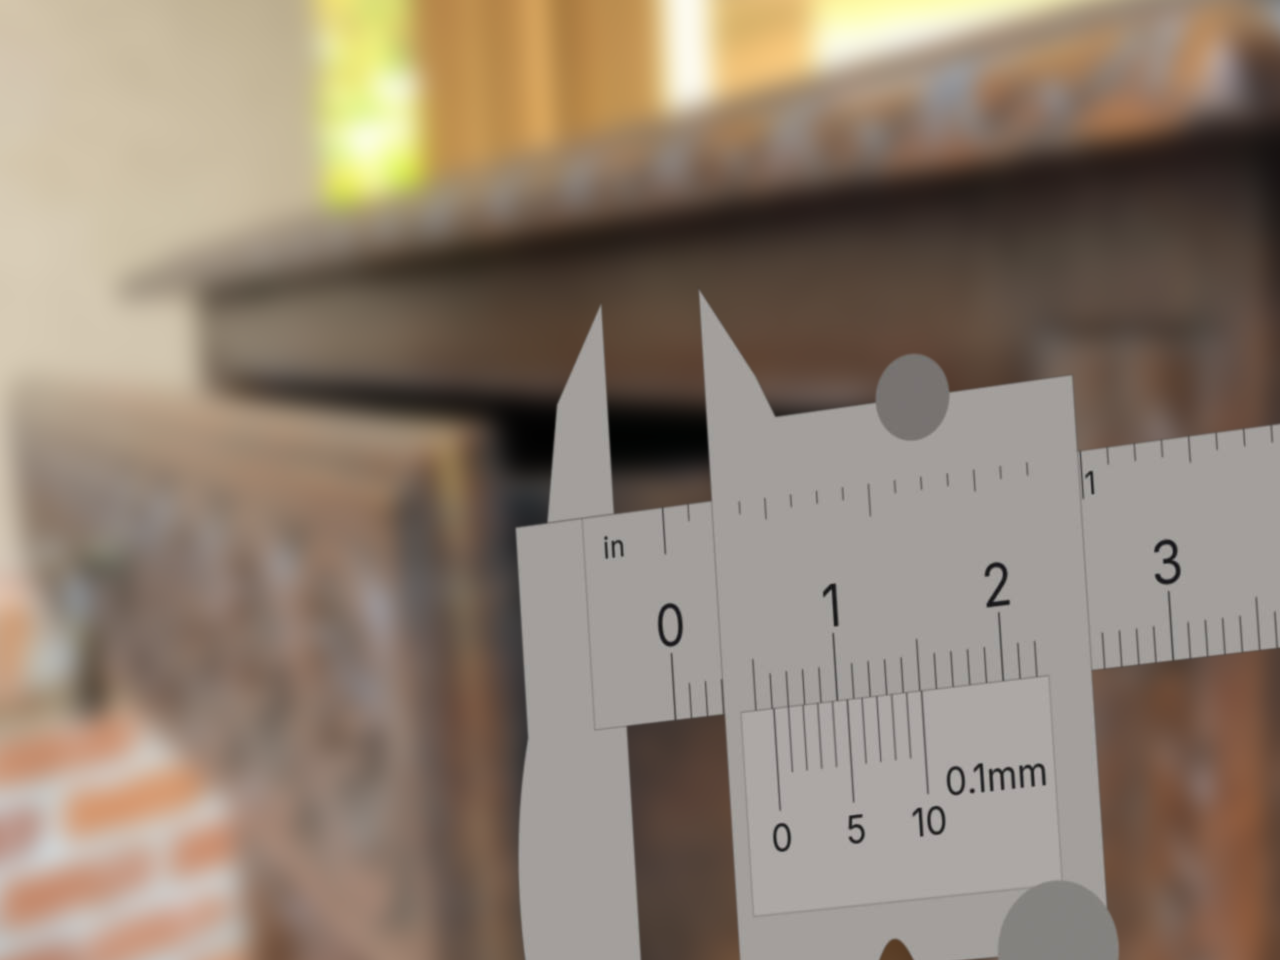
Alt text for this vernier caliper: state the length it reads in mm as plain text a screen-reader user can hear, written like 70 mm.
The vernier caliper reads 6.1 mm
